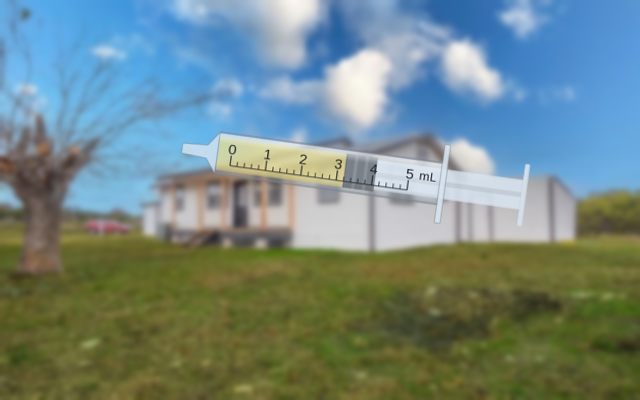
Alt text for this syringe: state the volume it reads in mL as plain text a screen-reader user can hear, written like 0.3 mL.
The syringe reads 3.2 mL
